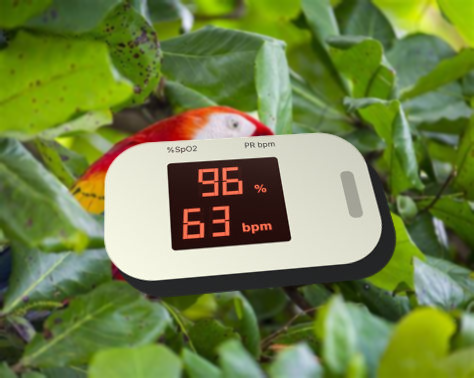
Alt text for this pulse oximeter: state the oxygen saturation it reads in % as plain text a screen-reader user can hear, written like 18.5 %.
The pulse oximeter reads 96 %
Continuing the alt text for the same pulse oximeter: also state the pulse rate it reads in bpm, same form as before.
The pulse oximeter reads 63 bpm
